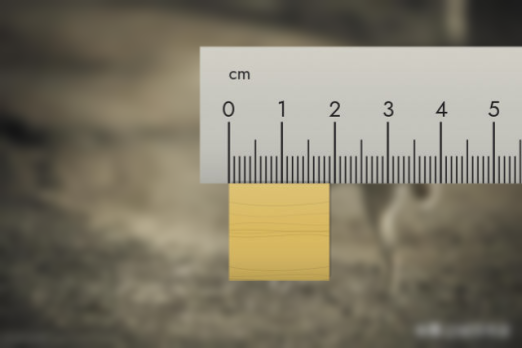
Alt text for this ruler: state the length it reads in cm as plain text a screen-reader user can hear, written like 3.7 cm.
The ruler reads 1.9 cm
